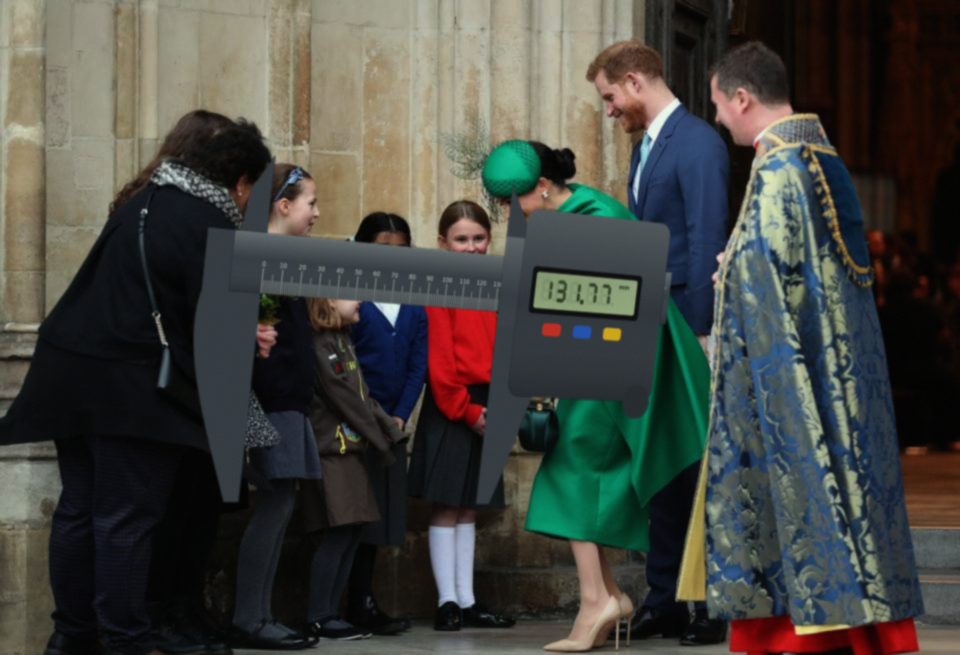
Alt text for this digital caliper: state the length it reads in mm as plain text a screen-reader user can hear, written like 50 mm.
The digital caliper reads 131.77 mm
